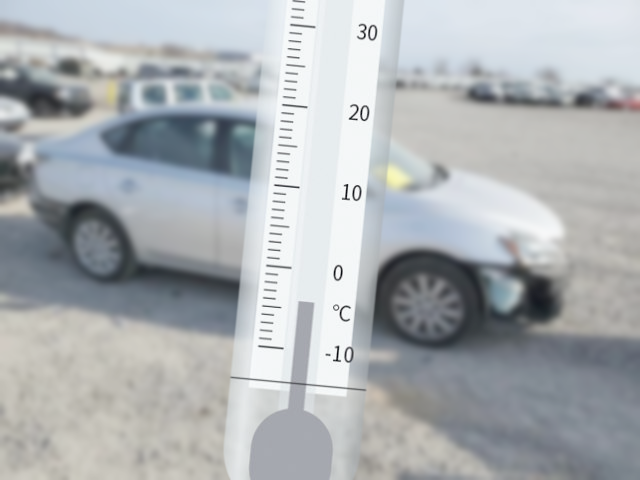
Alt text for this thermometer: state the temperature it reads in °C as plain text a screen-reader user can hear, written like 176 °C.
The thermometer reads -4 °C
